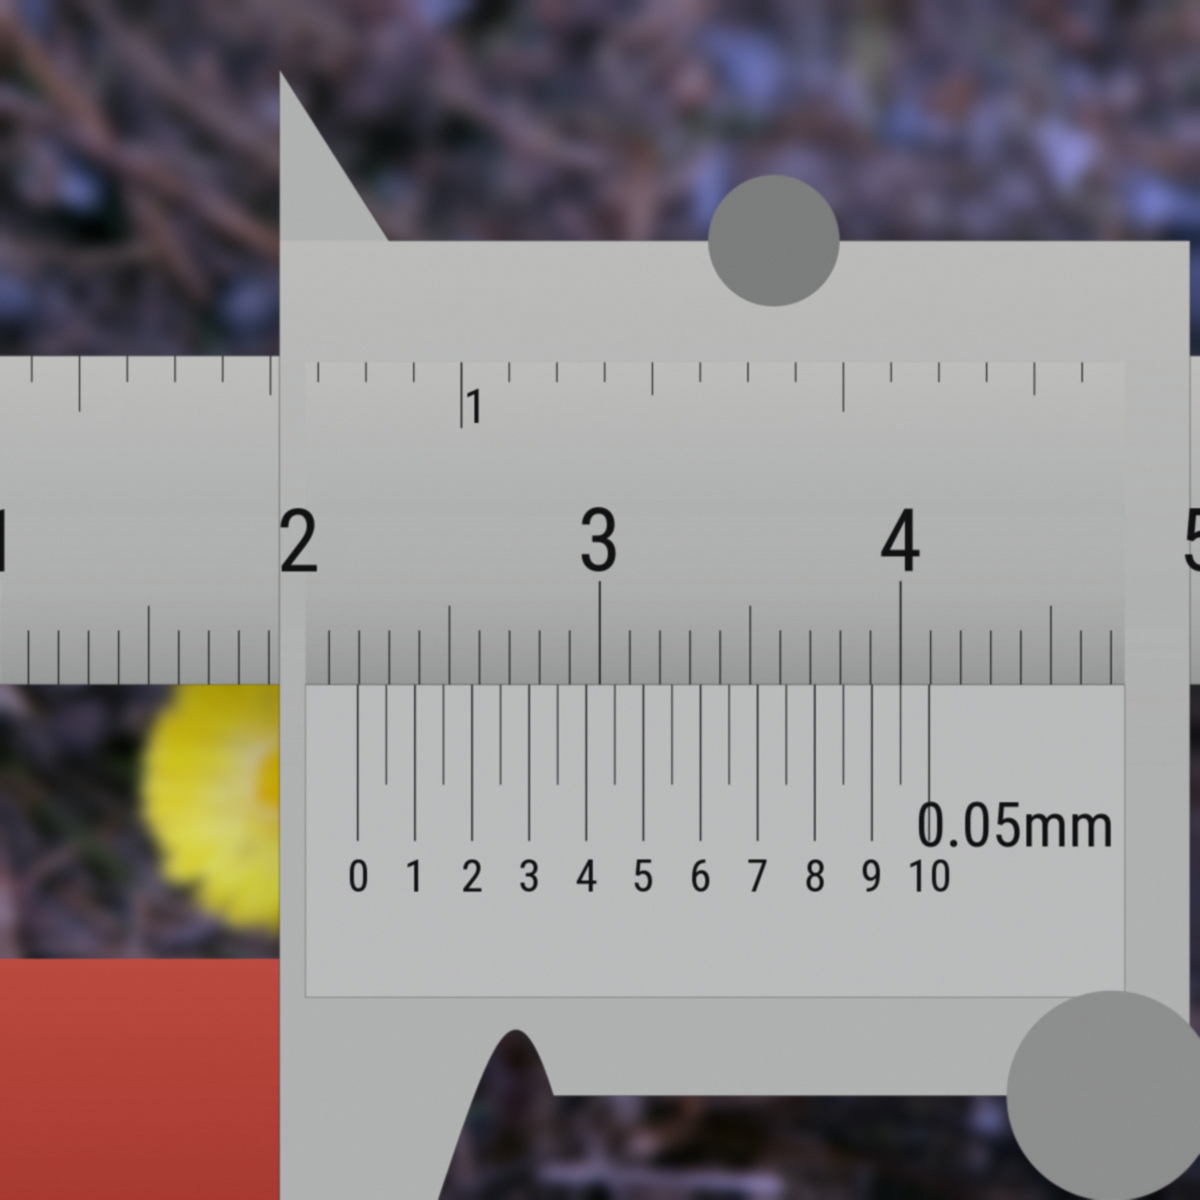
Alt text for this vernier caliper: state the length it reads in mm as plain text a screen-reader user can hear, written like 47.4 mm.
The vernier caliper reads 21.95 mm
